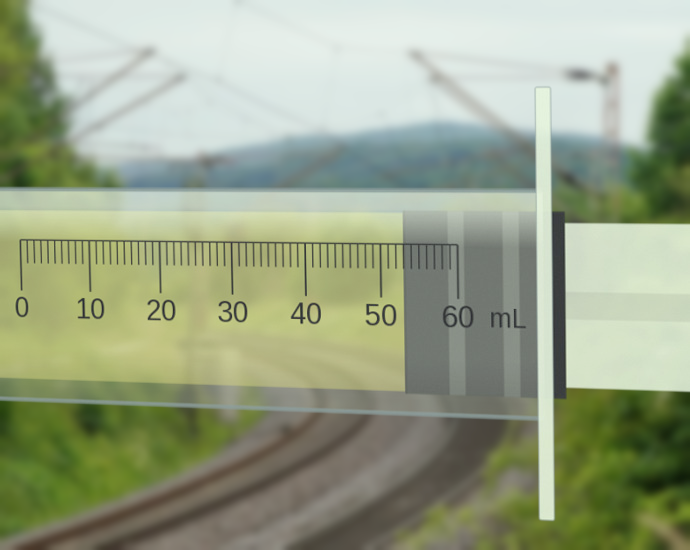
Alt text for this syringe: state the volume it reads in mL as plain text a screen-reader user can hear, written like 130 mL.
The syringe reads 53 mL
